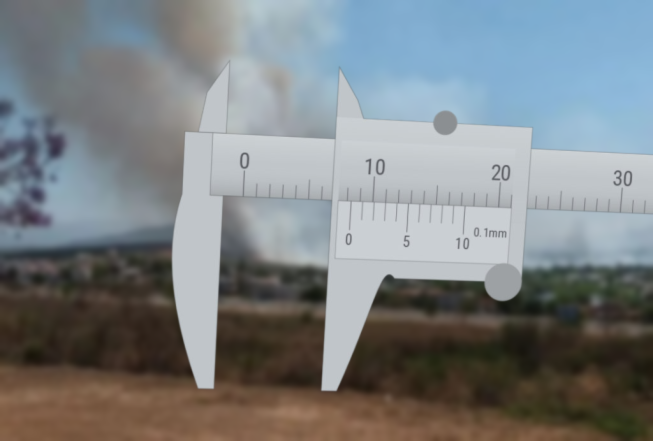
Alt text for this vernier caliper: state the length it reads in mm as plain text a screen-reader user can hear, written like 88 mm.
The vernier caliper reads 8.3 mm
